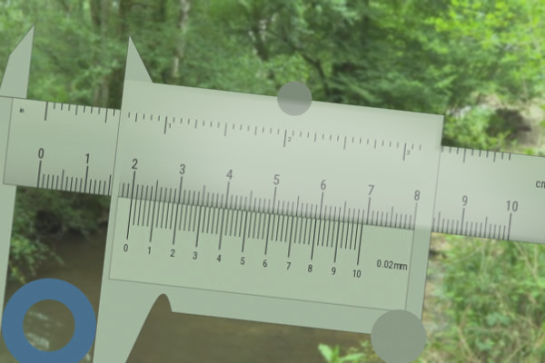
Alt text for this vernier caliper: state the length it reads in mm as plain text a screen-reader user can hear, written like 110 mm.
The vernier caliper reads 20.0 mm
